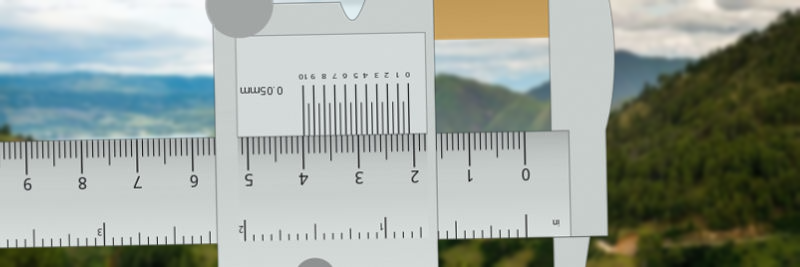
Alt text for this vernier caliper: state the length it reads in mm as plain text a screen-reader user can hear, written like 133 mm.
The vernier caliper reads 20.8 mm
